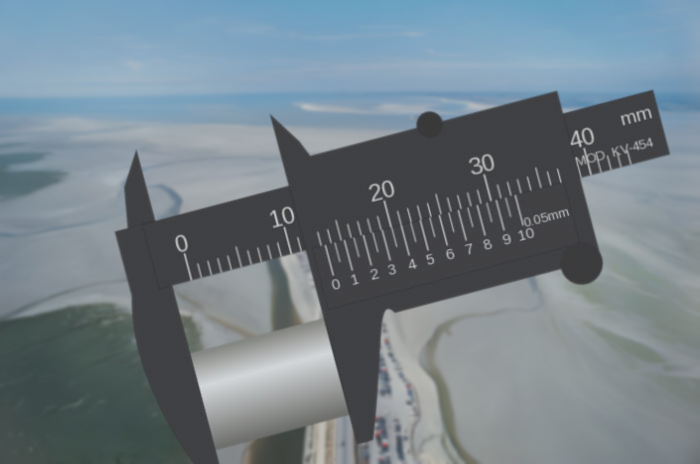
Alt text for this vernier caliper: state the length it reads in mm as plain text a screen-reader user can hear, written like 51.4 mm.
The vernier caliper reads 13.4 mm
